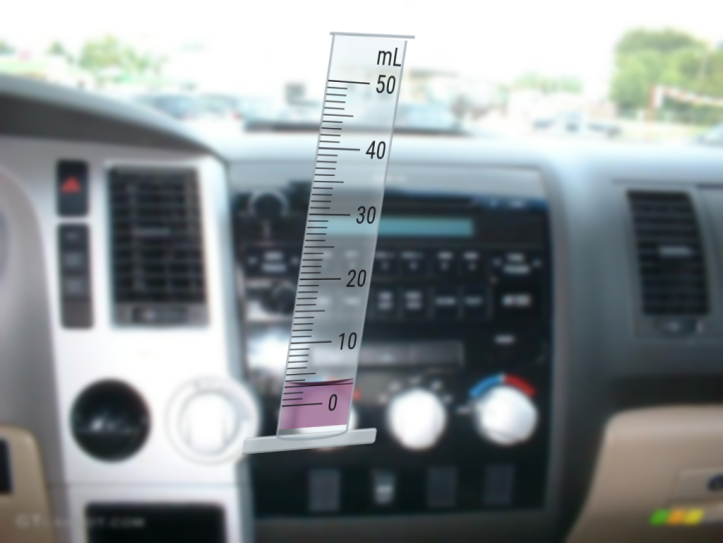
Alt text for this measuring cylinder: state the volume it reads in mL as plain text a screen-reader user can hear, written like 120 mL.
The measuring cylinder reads 3 mL
